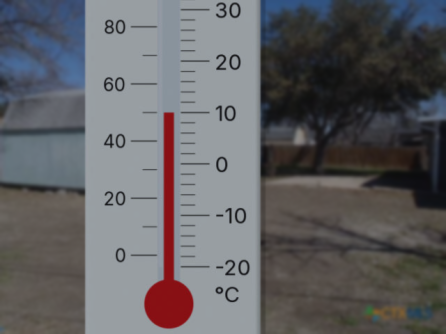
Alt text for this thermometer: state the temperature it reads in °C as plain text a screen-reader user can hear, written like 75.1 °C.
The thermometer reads 10 °C
